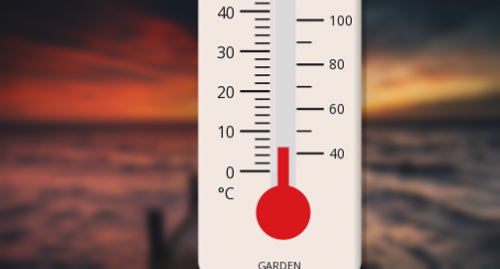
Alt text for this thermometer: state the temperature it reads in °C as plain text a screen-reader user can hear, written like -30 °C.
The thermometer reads 6 °C
